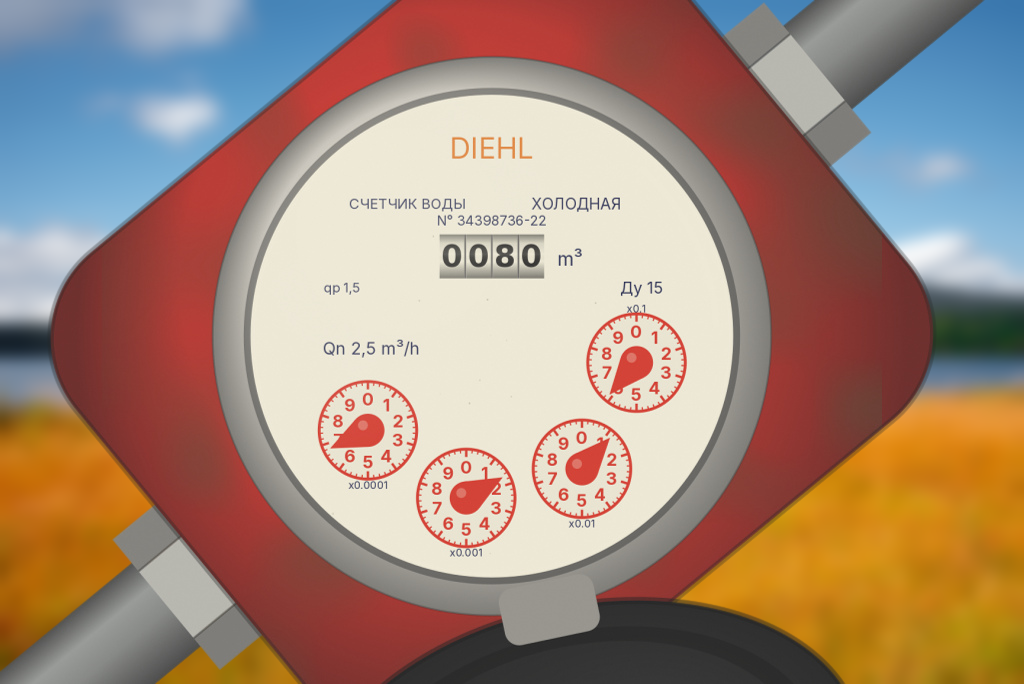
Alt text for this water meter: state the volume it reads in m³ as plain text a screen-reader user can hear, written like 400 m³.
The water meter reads 80.6116 m³
